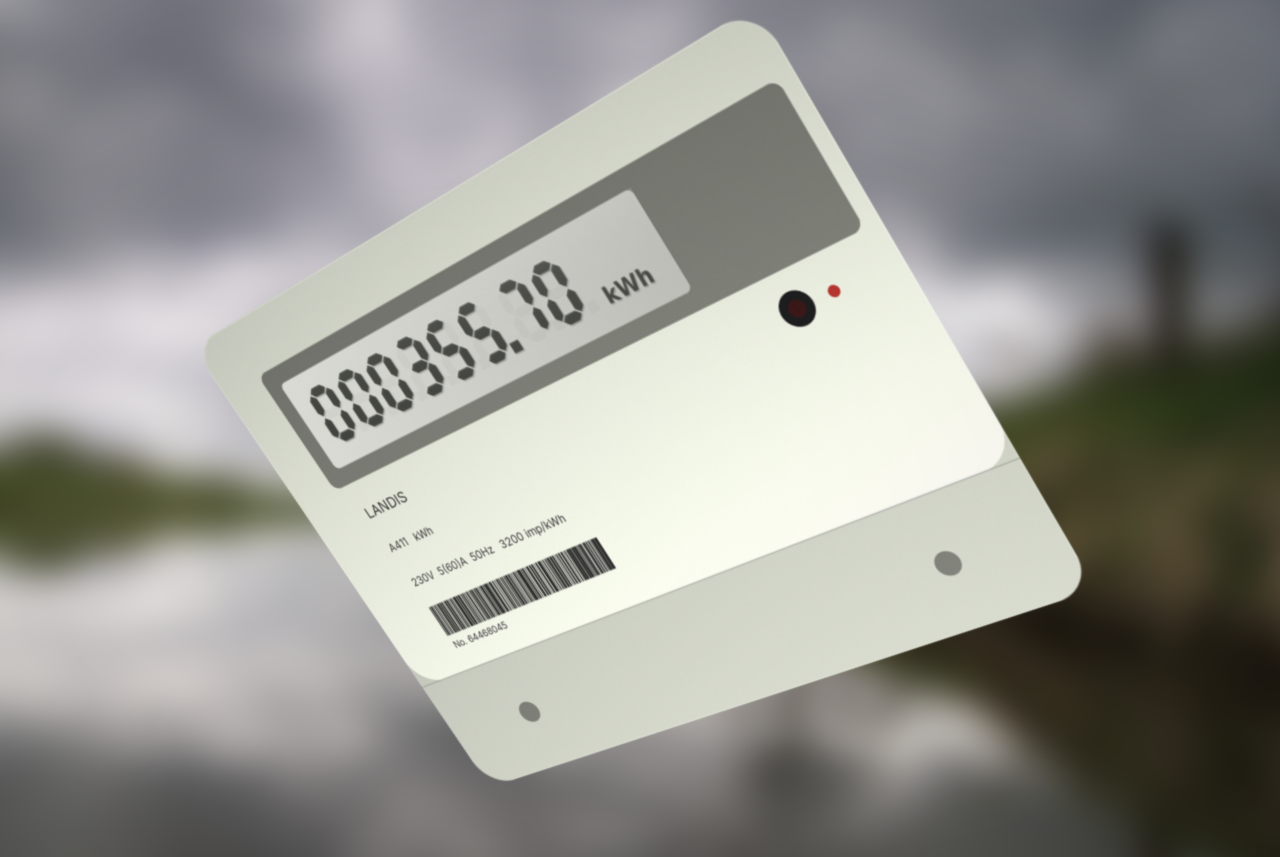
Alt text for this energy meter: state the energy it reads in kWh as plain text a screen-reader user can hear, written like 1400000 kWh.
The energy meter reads 355.70 kWh
